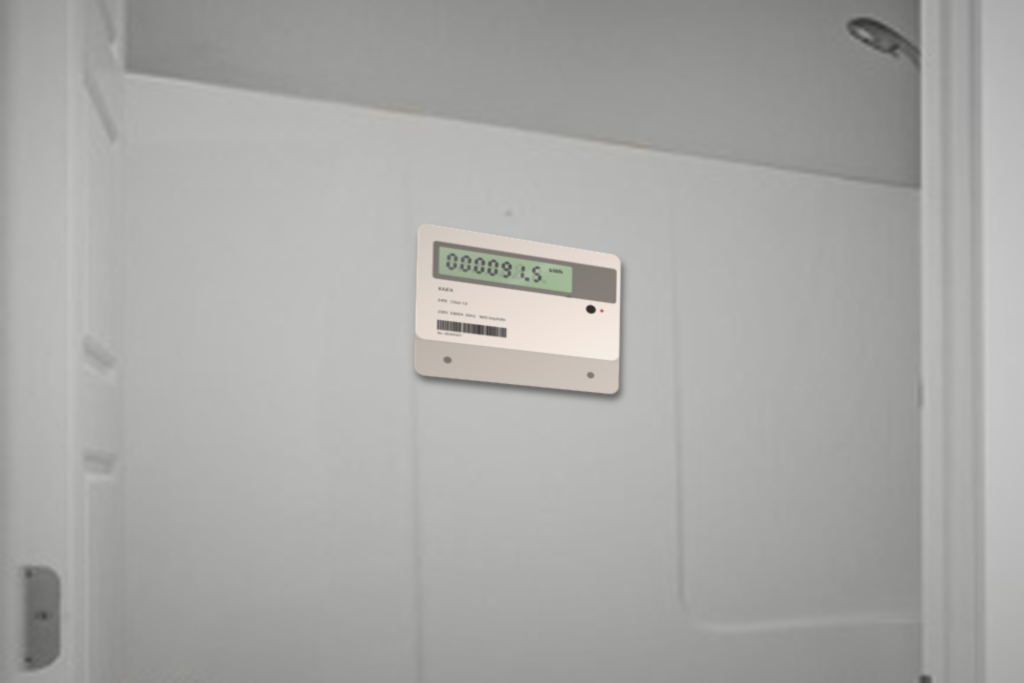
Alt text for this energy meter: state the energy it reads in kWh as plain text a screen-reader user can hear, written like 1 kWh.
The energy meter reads 91.5 kWh
